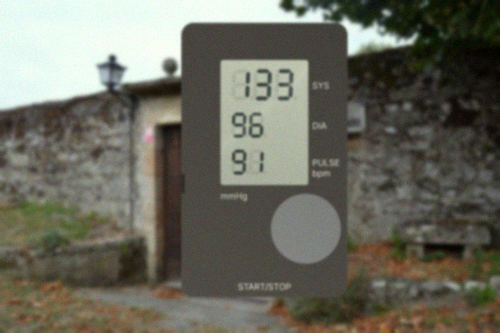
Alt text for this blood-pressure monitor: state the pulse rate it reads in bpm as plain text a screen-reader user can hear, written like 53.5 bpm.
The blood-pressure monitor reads 91 bpm
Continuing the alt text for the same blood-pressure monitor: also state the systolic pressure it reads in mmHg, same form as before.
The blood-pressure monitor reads 133 mmHg
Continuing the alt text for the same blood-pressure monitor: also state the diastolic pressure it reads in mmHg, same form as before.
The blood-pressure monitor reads 96 mmHg
